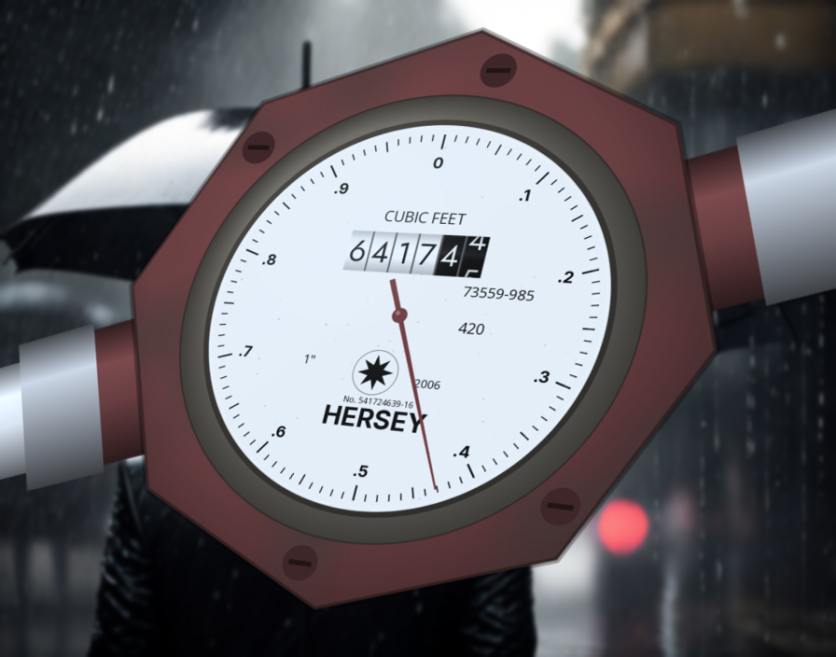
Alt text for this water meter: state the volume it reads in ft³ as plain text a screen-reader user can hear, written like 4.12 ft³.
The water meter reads 641744.43 ft³
